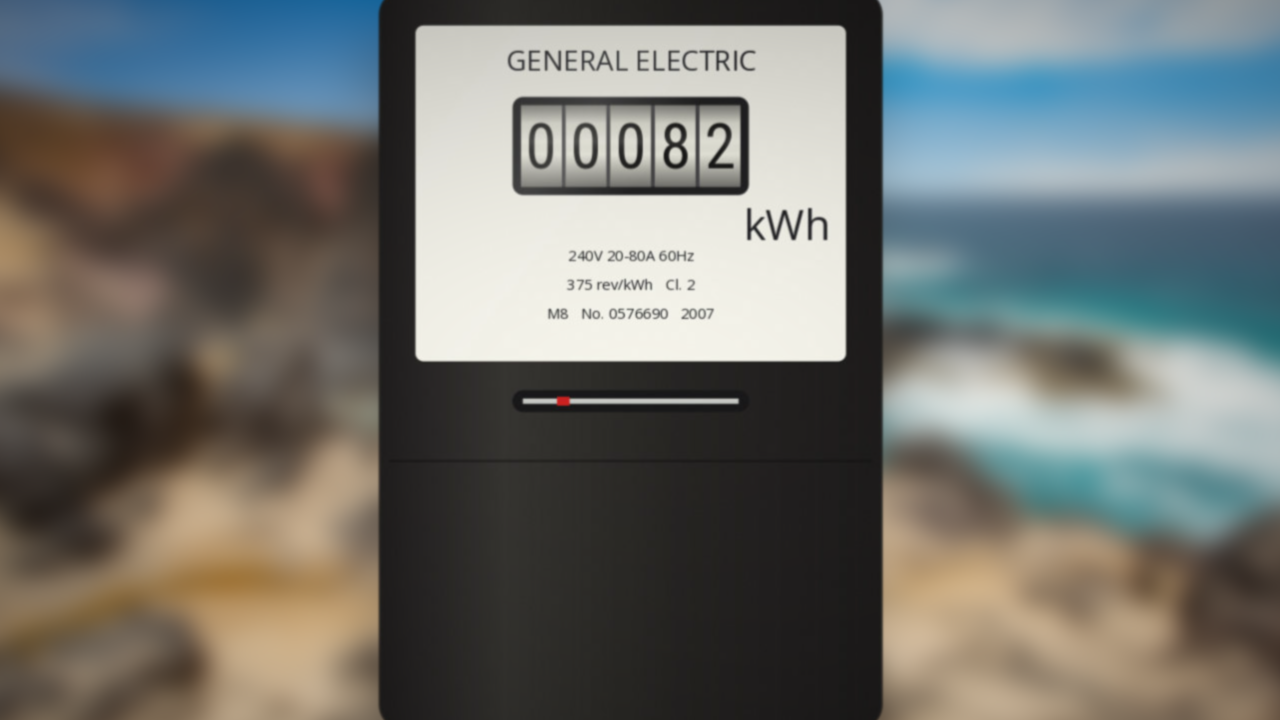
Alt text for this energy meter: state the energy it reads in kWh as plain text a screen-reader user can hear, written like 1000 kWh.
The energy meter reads 82 kWh
